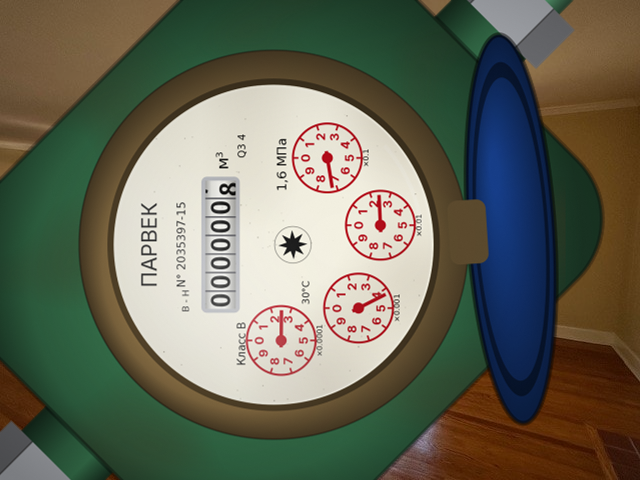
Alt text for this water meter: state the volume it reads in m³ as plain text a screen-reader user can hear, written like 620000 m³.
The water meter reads 7.7242 m³
